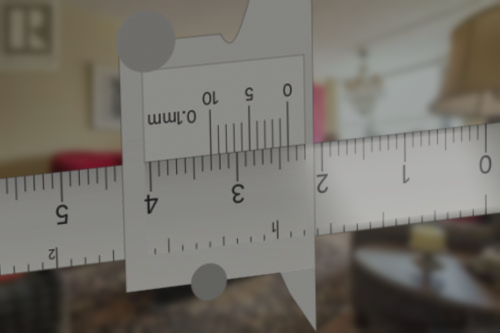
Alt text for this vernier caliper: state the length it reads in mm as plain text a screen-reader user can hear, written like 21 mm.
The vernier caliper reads 24.0 mm
